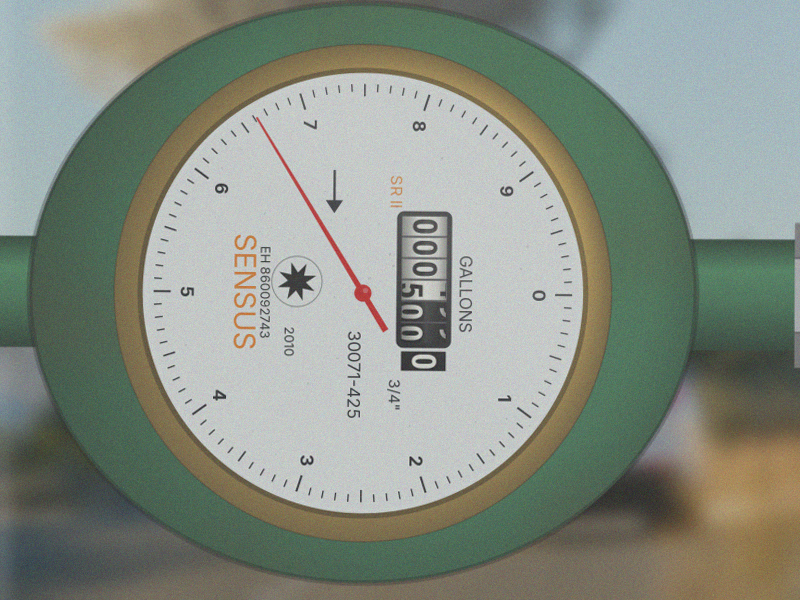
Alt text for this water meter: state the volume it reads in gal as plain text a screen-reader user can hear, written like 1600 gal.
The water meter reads 4996.6 gal
